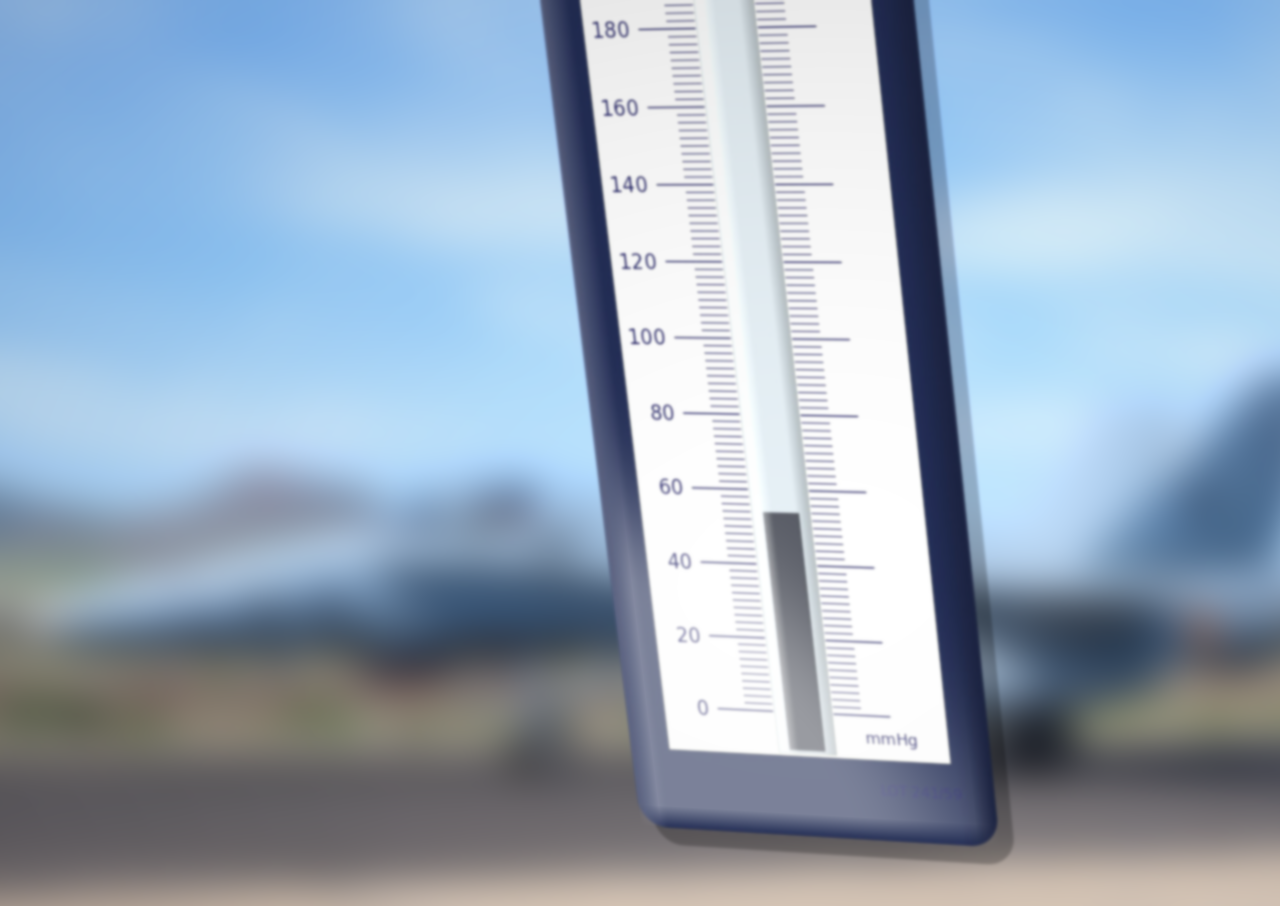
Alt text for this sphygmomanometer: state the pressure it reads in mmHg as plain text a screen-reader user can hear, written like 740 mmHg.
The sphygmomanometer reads 54 mmHg
